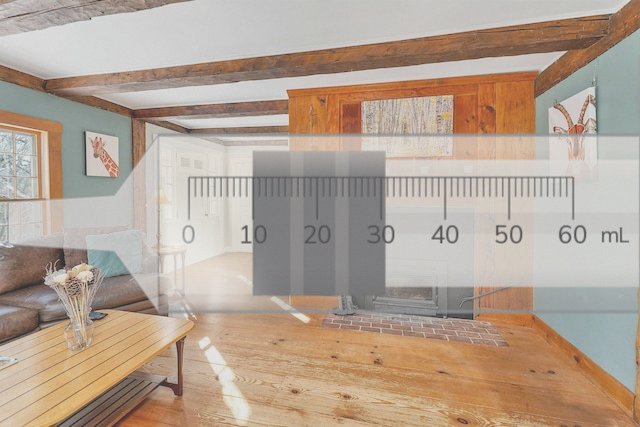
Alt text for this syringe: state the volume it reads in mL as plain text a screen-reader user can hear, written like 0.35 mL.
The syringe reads 10 mL
